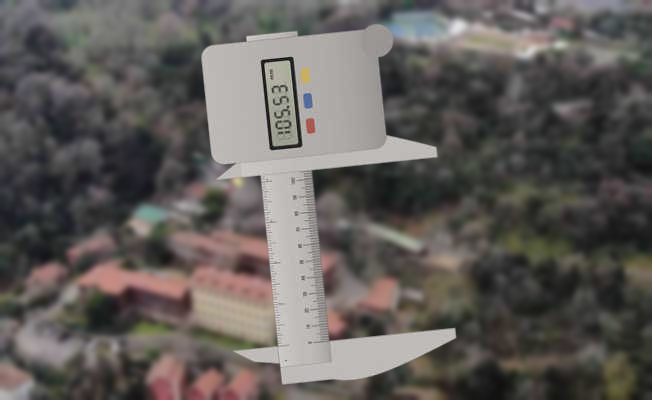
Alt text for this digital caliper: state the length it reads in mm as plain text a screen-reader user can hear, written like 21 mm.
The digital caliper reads 105.53 mm
